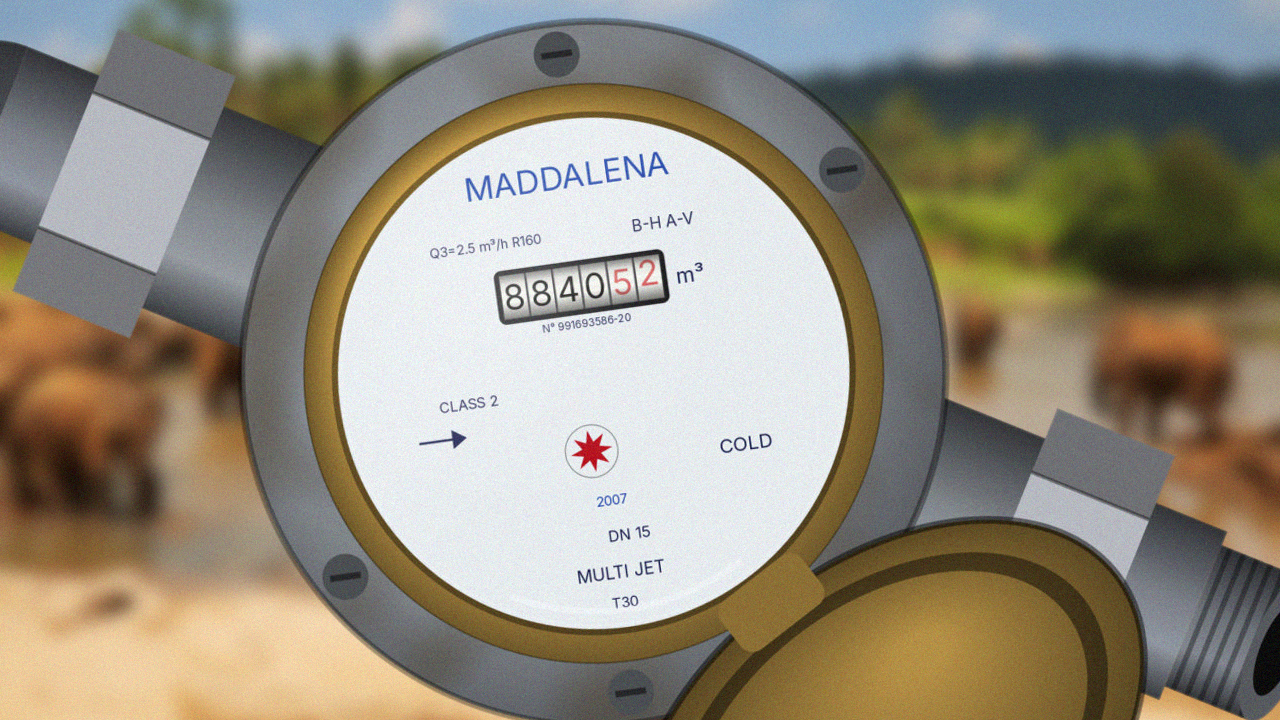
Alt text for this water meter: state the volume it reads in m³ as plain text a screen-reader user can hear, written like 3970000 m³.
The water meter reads 8840.52 m³
